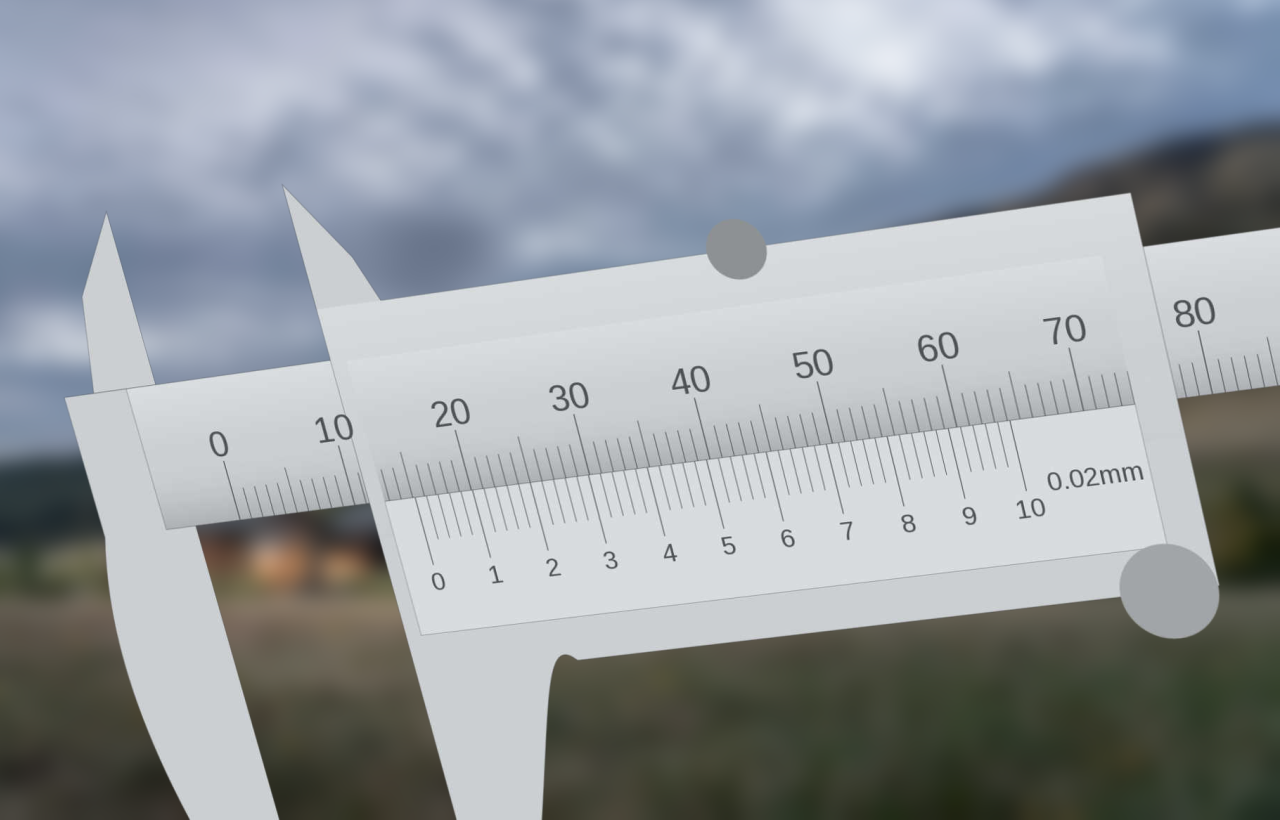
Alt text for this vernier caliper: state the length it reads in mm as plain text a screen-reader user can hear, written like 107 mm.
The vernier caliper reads 15.2 mm
